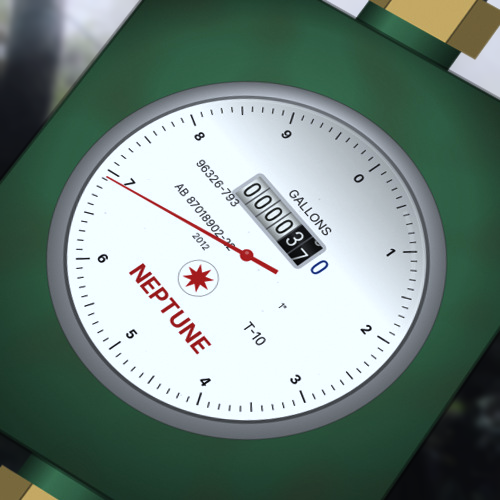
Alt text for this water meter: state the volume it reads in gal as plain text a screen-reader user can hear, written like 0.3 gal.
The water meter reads 366.9 gal
